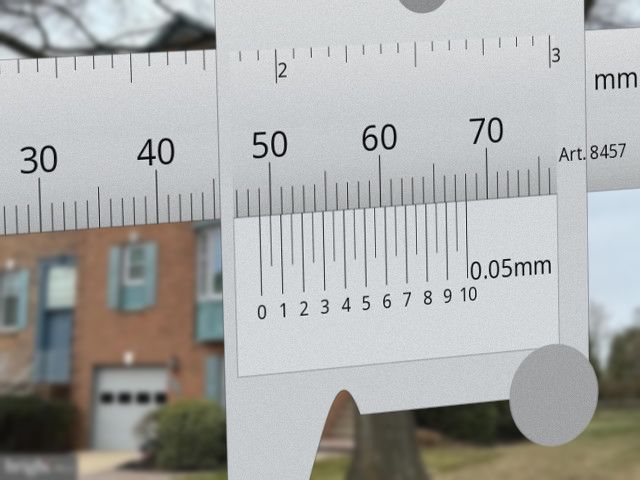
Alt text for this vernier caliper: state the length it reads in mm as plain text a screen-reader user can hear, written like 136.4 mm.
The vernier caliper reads 49.0 mm
